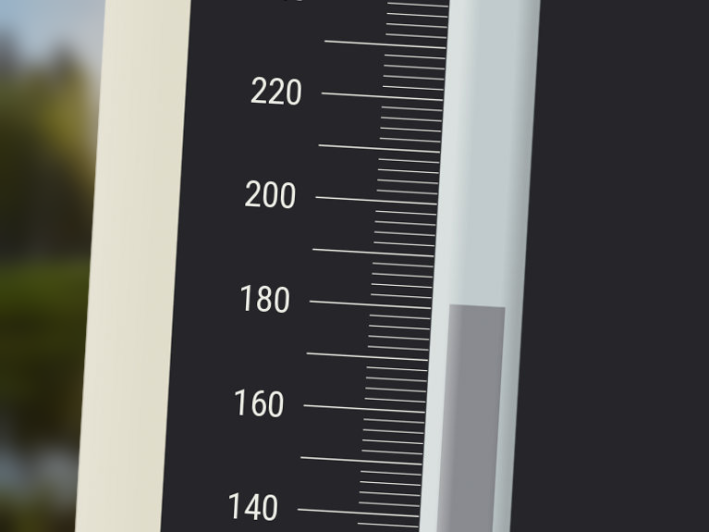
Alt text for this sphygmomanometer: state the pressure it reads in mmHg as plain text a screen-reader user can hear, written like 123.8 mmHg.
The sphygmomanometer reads 181 mmHg
